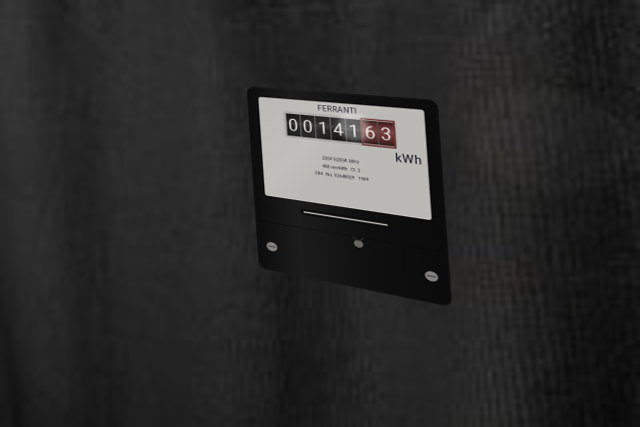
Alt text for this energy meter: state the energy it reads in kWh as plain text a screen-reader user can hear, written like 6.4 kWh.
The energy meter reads 141.63 kWh
